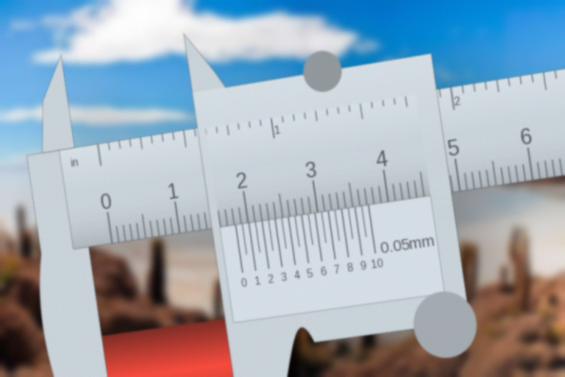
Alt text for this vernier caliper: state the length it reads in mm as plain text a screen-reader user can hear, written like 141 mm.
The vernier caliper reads 18.2 mm
